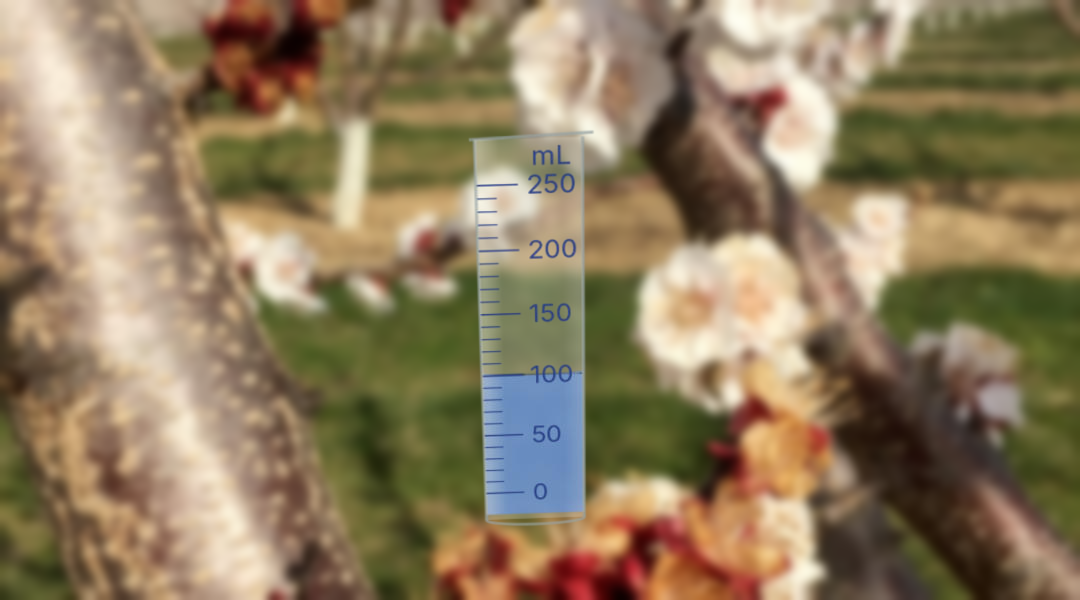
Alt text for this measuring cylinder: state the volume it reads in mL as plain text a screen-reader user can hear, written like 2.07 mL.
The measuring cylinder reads 100 mL
